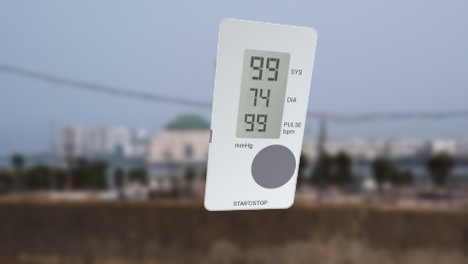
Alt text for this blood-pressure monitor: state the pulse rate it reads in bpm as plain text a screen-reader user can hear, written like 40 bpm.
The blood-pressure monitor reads 99 bpm
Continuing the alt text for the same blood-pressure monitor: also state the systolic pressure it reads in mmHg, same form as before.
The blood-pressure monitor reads 99 mmHg
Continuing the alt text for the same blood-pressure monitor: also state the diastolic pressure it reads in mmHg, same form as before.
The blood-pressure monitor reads 74 mmHg
